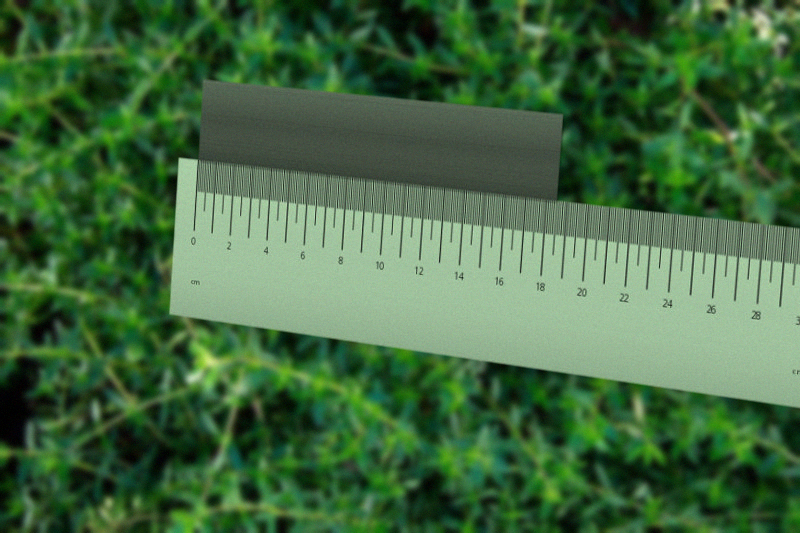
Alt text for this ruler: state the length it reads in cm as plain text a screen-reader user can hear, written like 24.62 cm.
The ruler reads 18.5 cm
